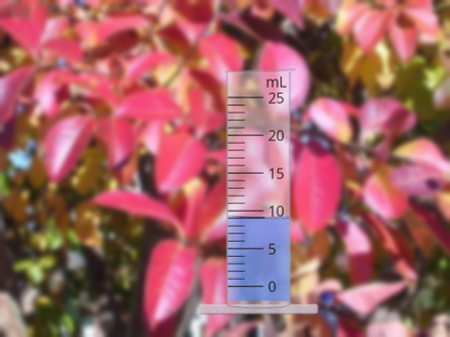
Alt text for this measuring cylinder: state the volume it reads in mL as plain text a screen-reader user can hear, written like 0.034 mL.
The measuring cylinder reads 9 mL
